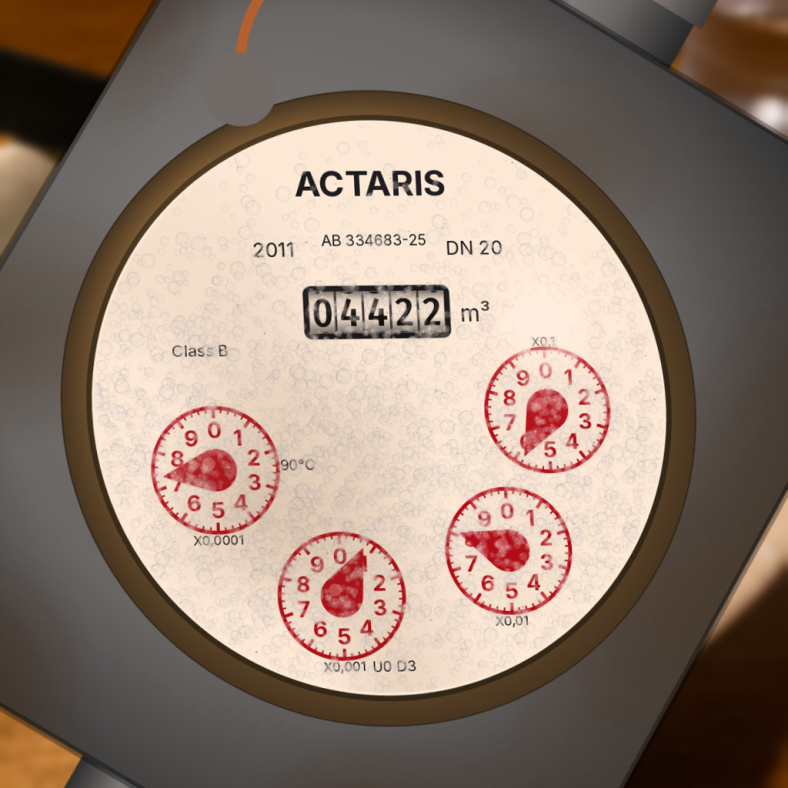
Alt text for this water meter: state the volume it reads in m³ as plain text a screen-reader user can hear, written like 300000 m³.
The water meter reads 4422.5807 m³
